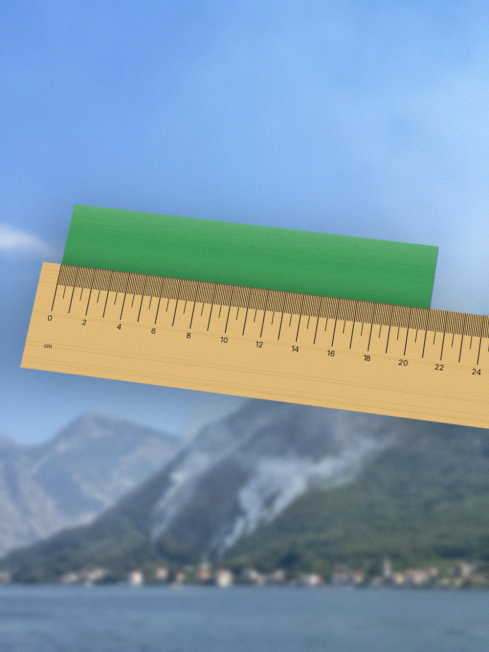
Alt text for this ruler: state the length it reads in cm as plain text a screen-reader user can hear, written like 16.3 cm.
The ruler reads 21 cm
